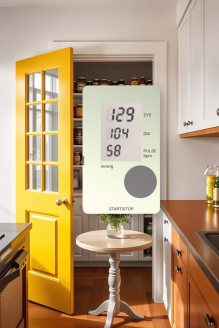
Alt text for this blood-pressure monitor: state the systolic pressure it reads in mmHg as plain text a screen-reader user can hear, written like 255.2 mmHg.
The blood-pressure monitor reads 129 mmHg
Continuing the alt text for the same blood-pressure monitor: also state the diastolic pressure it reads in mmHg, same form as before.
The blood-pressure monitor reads 104 mmHg
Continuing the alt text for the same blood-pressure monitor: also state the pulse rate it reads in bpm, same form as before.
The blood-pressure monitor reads 58 bpm
